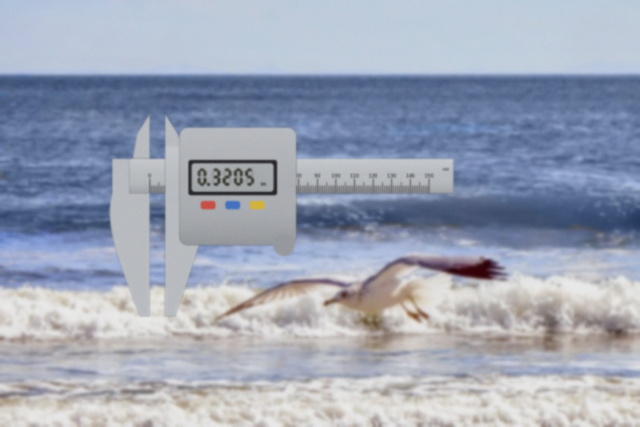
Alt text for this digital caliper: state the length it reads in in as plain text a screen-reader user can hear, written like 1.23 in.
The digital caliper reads 0.3205 in
